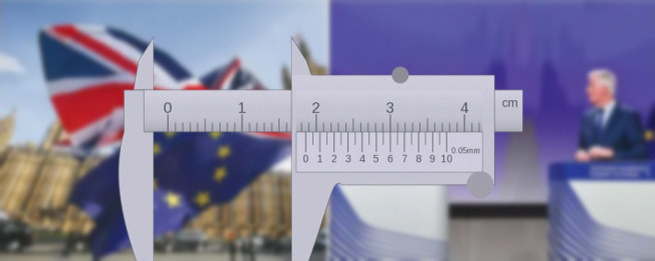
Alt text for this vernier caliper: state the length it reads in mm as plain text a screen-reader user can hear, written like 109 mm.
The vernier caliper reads 18.6 mm
